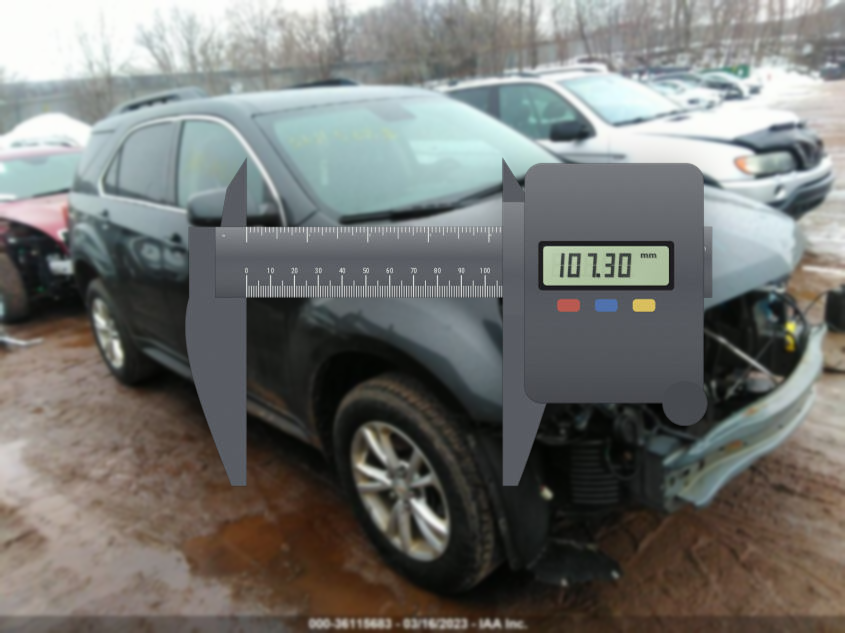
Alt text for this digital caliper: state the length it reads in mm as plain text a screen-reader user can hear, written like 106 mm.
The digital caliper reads 107.30 mm
